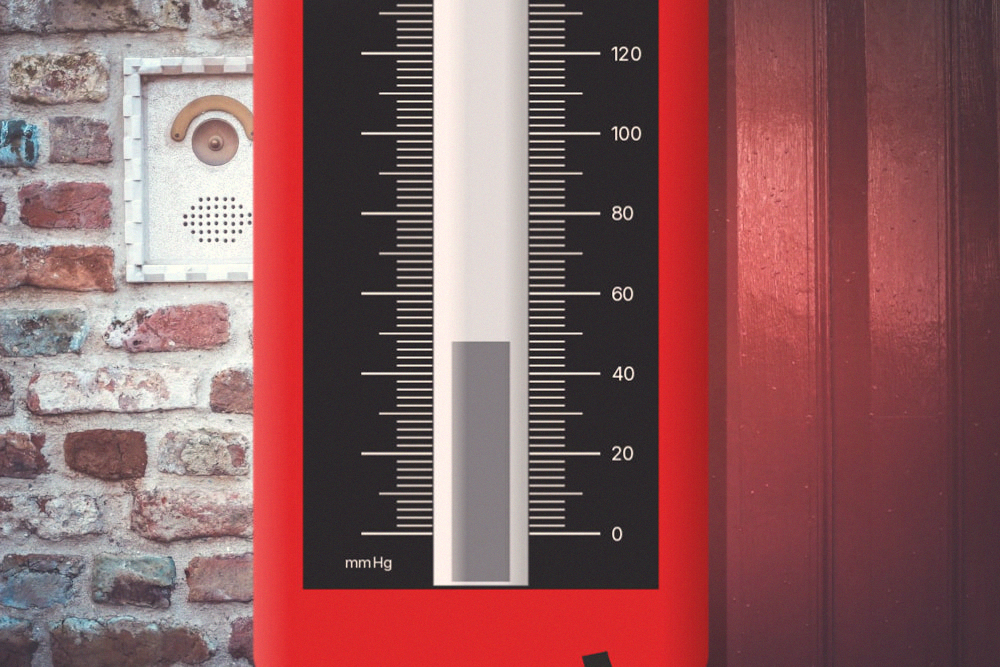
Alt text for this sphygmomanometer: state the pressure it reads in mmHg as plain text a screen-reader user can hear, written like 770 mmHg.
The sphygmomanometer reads 48 mmHg
